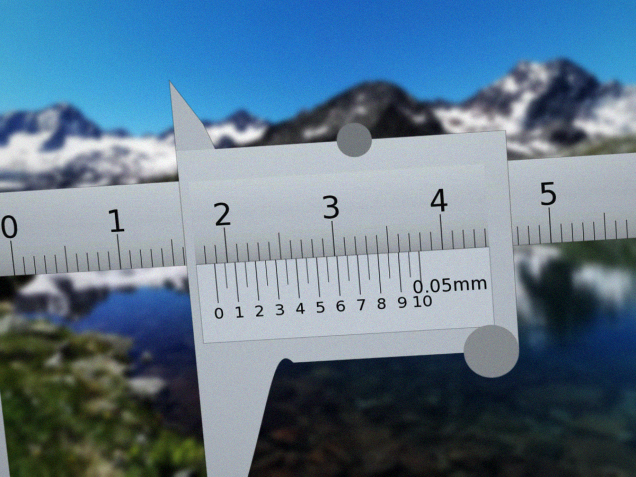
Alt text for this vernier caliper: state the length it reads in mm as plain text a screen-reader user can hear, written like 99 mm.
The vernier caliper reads 18.8 mm
